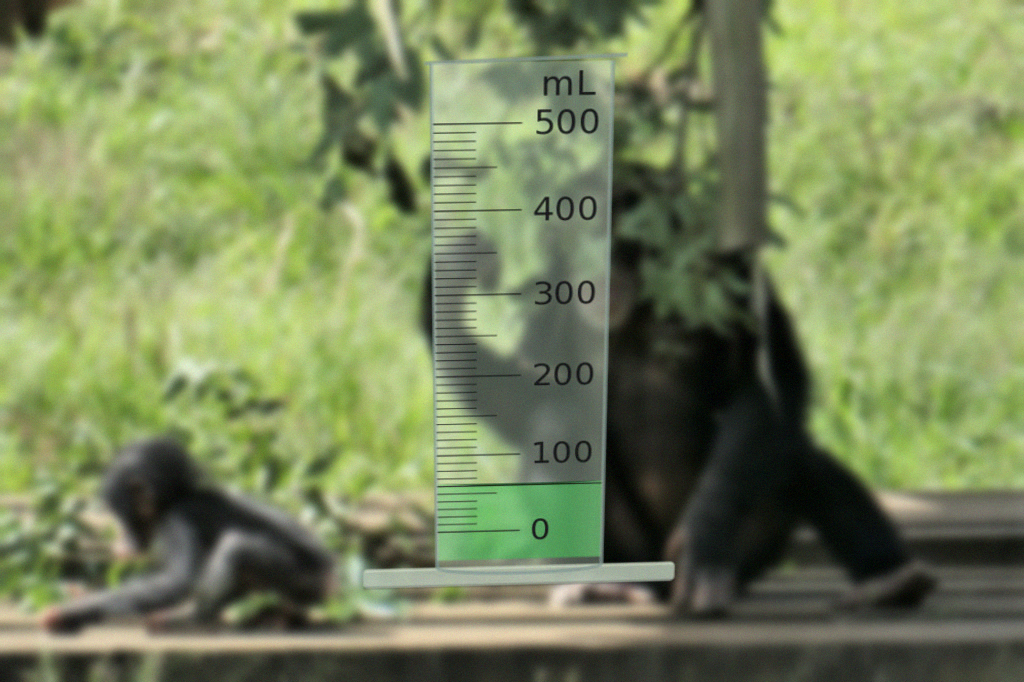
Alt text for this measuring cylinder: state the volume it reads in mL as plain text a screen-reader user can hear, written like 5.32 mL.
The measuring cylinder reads 60 mL
